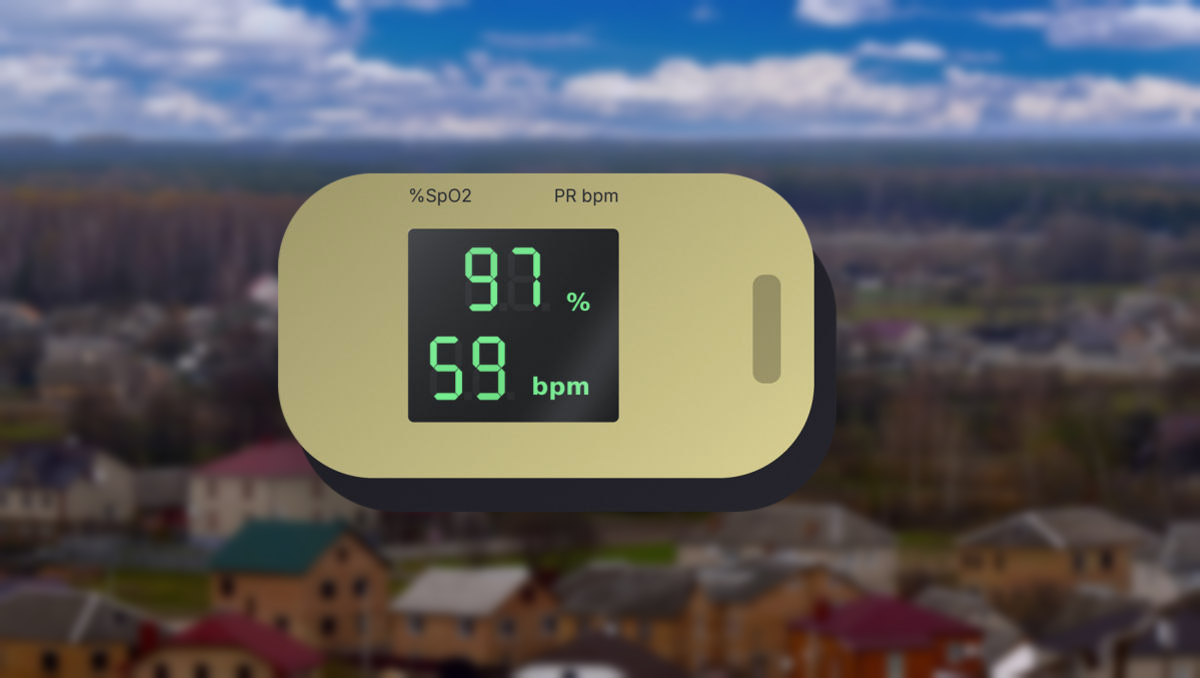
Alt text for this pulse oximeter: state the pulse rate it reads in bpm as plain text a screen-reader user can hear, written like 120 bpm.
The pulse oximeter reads 59 bpm
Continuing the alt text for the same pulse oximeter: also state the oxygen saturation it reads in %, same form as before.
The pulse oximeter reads 97 %
